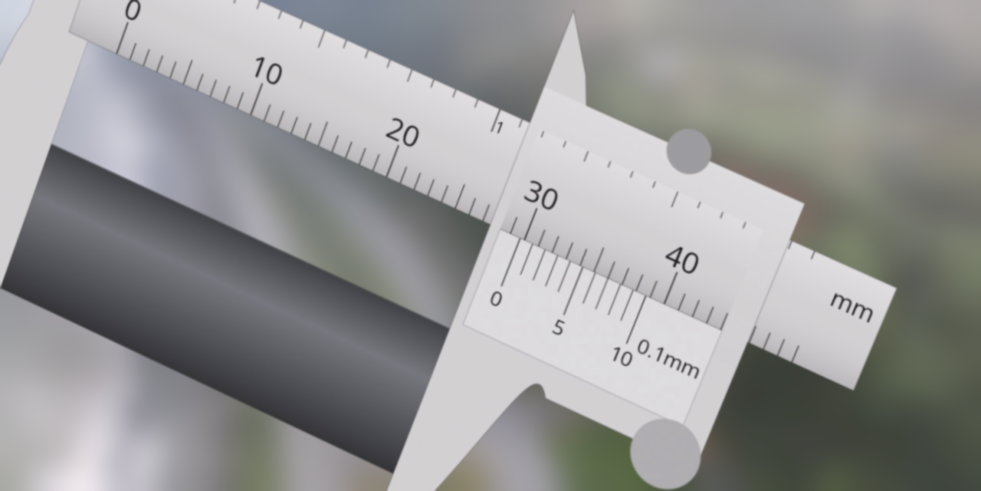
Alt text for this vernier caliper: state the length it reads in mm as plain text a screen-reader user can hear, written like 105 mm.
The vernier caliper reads 29.7 mm
